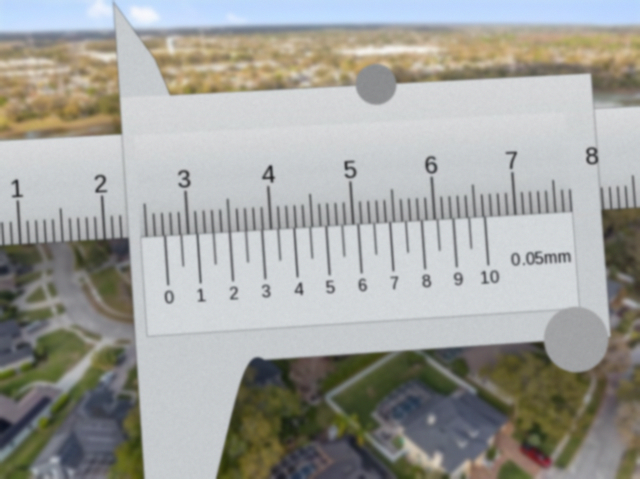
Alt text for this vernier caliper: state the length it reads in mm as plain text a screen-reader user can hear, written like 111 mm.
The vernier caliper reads 27.2 mm
